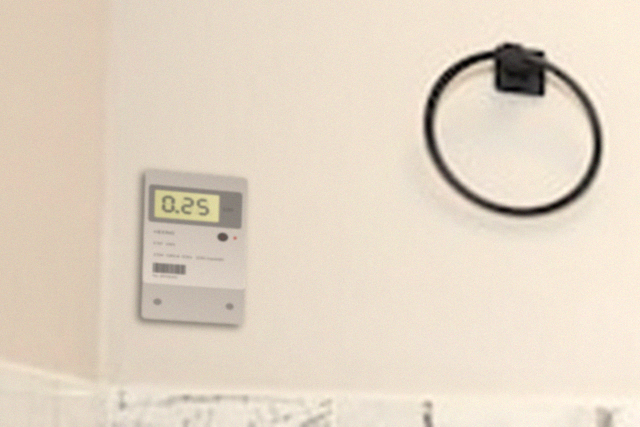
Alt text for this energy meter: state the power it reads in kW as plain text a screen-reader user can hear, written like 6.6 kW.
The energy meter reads 0.25 kW
